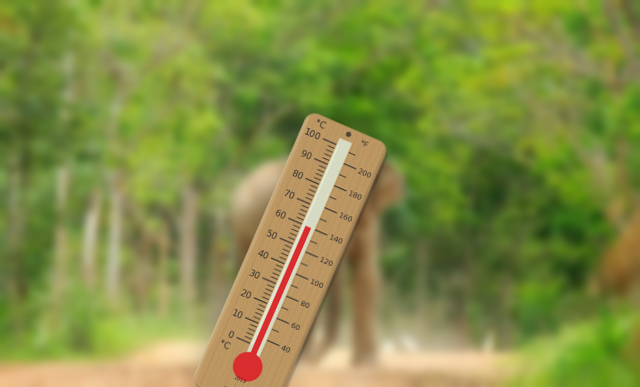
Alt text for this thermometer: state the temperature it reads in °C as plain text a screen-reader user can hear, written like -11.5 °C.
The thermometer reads 60 °C
